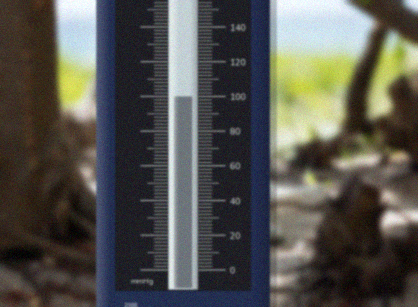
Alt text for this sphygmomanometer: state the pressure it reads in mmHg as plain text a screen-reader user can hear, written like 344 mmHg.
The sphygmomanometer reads 100 mmHg
